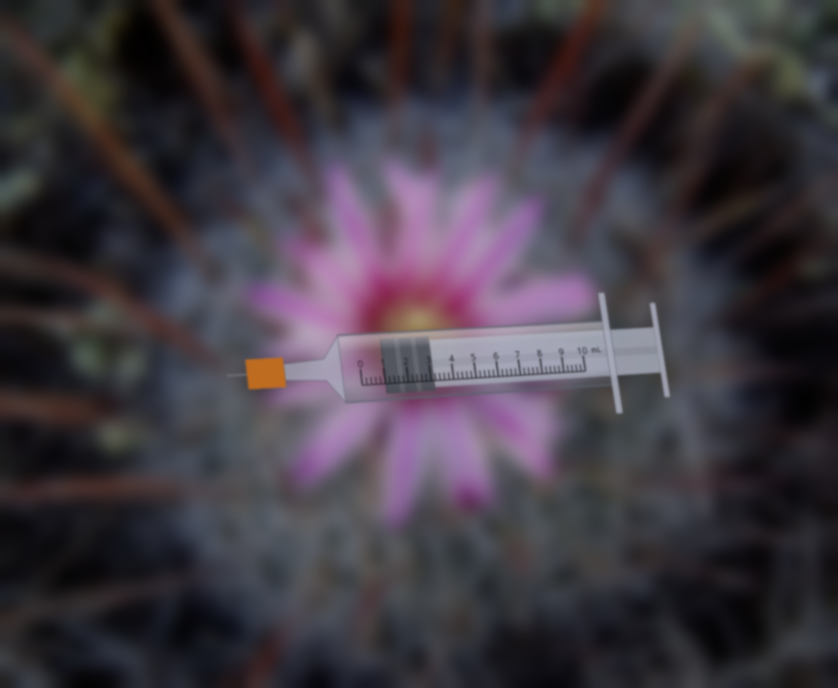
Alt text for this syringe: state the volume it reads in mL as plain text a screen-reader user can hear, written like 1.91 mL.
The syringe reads 1 mL
